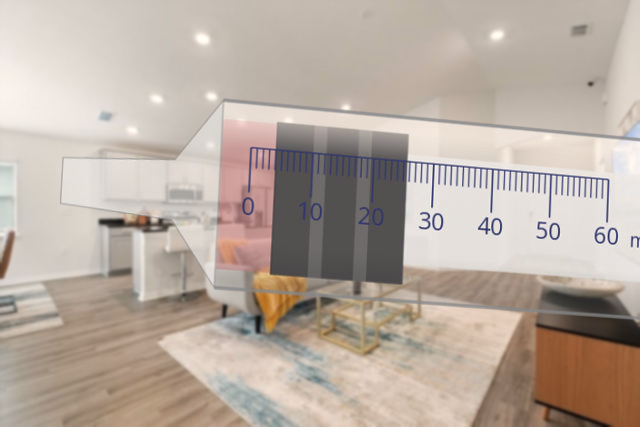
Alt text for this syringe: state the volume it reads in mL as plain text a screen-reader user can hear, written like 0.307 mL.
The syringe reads 4 mL
